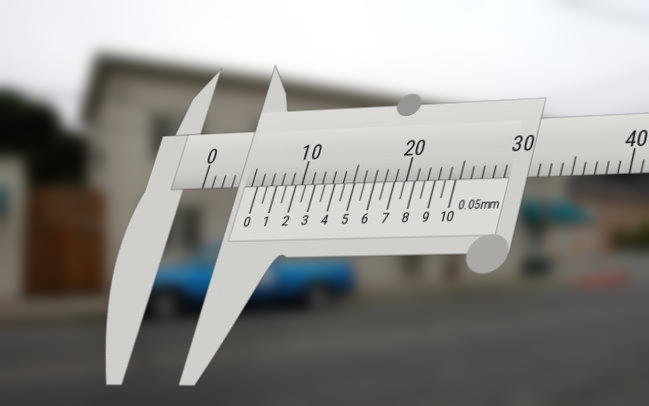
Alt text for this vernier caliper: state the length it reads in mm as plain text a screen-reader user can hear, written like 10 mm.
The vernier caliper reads 5.6 mm
